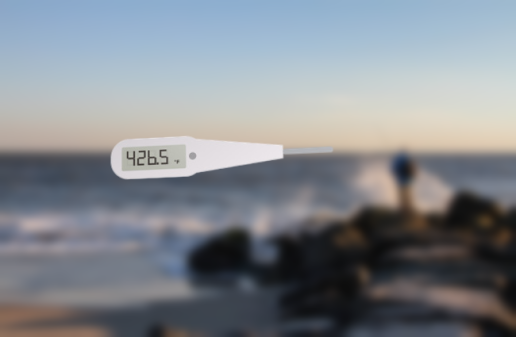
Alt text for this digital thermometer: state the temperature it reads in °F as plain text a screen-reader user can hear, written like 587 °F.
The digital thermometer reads 426.5 °F
